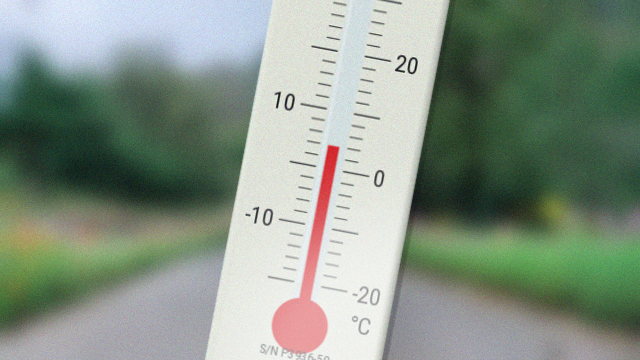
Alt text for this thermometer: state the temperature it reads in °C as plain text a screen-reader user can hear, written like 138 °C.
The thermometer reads 4 °C
